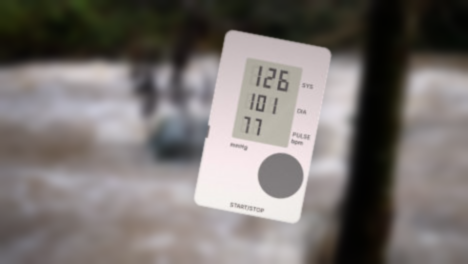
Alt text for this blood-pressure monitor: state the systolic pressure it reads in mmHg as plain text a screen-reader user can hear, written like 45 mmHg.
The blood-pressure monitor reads 126 mmHg
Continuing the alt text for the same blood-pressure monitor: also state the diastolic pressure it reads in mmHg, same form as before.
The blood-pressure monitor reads 101 mmHg
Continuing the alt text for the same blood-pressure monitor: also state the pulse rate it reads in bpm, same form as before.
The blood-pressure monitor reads 77 bpm
